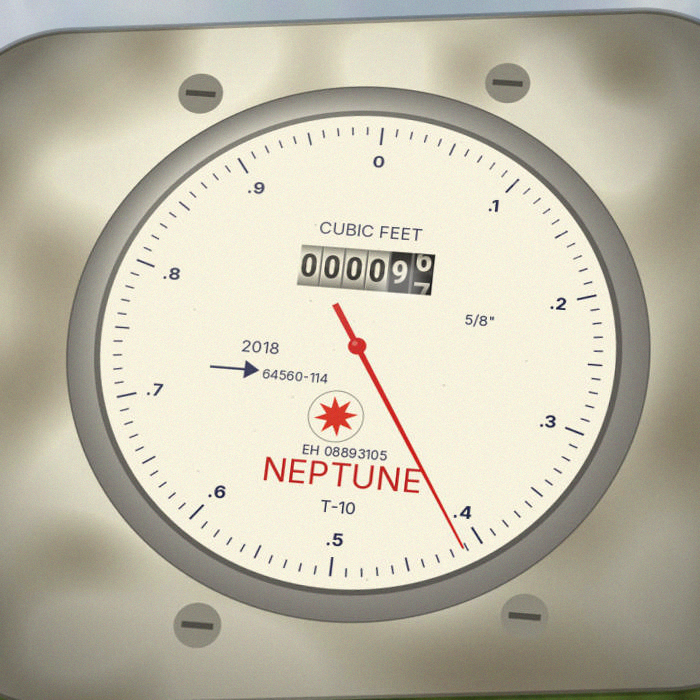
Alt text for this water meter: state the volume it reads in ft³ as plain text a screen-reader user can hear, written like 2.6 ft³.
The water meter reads 96.41 ft³
